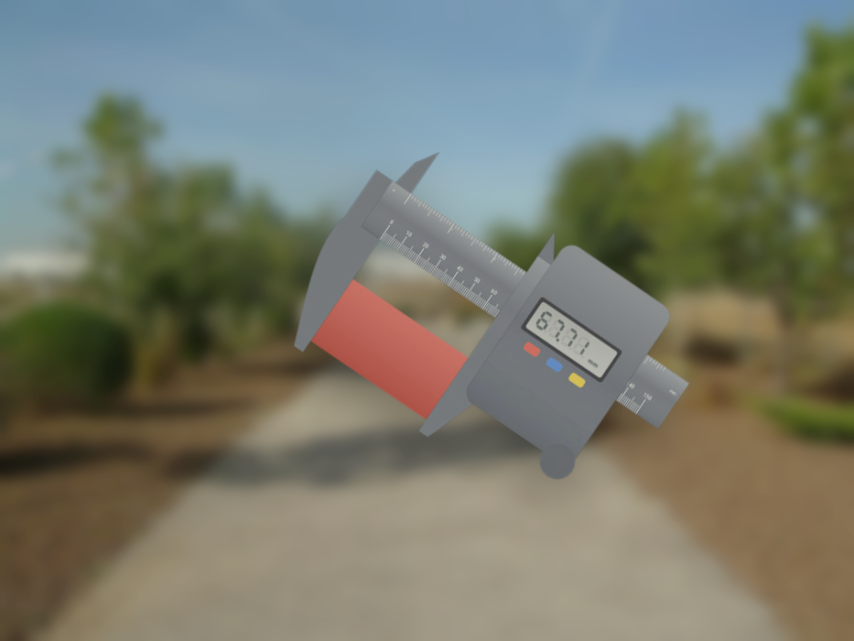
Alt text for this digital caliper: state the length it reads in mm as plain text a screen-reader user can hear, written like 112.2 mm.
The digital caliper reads 67.71 mm
